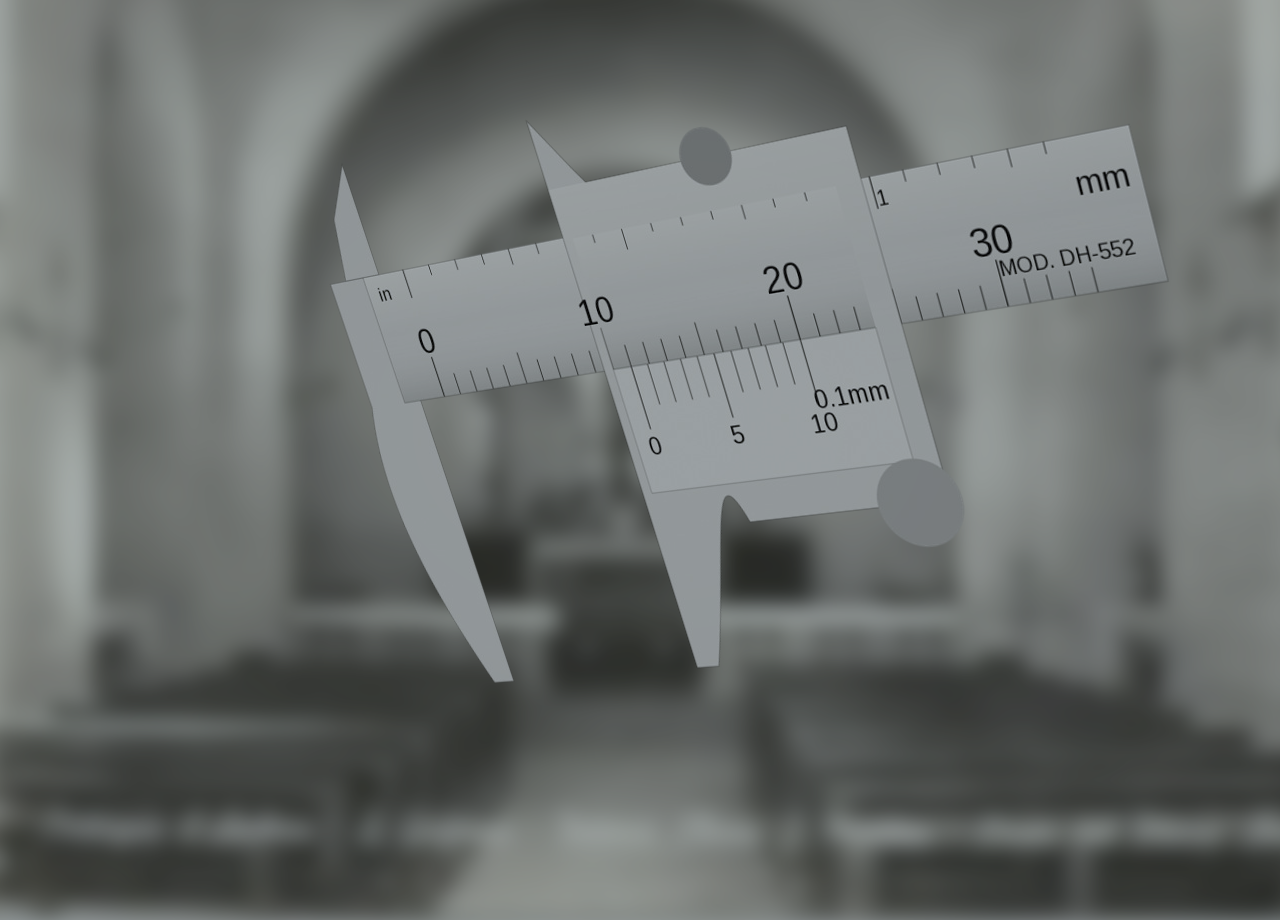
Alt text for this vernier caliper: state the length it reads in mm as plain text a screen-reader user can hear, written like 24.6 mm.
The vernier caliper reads 11.0 mm
